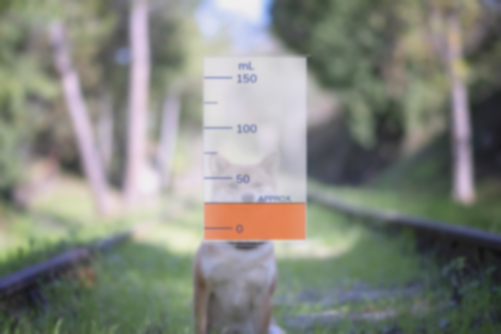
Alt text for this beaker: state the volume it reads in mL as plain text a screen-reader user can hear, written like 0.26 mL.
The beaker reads 25 mL
